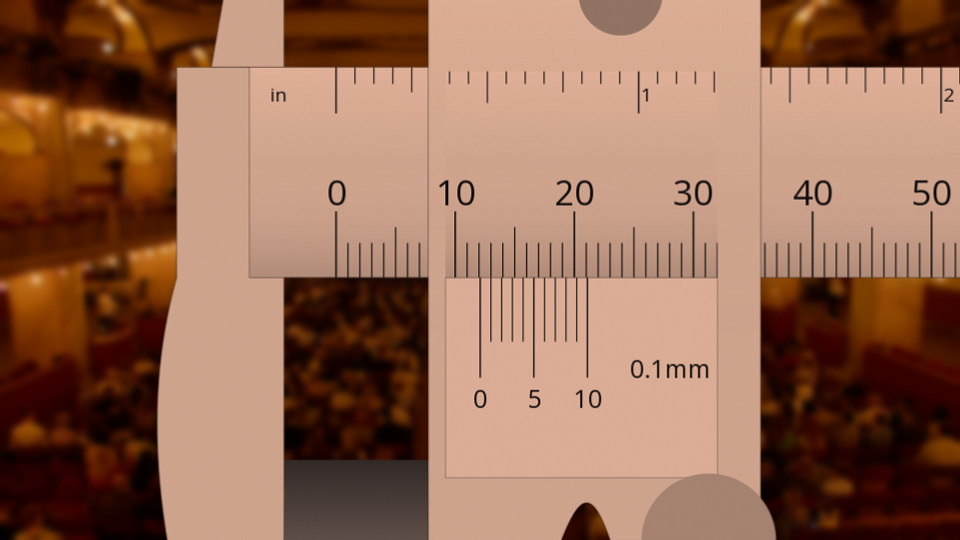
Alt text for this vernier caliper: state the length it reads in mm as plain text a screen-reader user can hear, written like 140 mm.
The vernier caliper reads 12.1 mm
